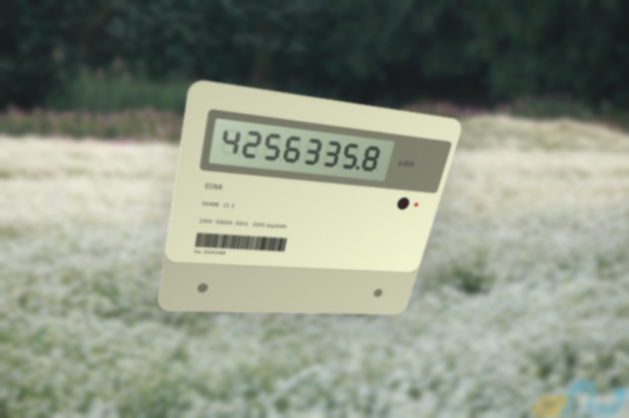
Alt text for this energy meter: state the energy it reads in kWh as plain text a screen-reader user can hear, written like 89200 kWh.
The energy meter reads 4256335.8 kWh
